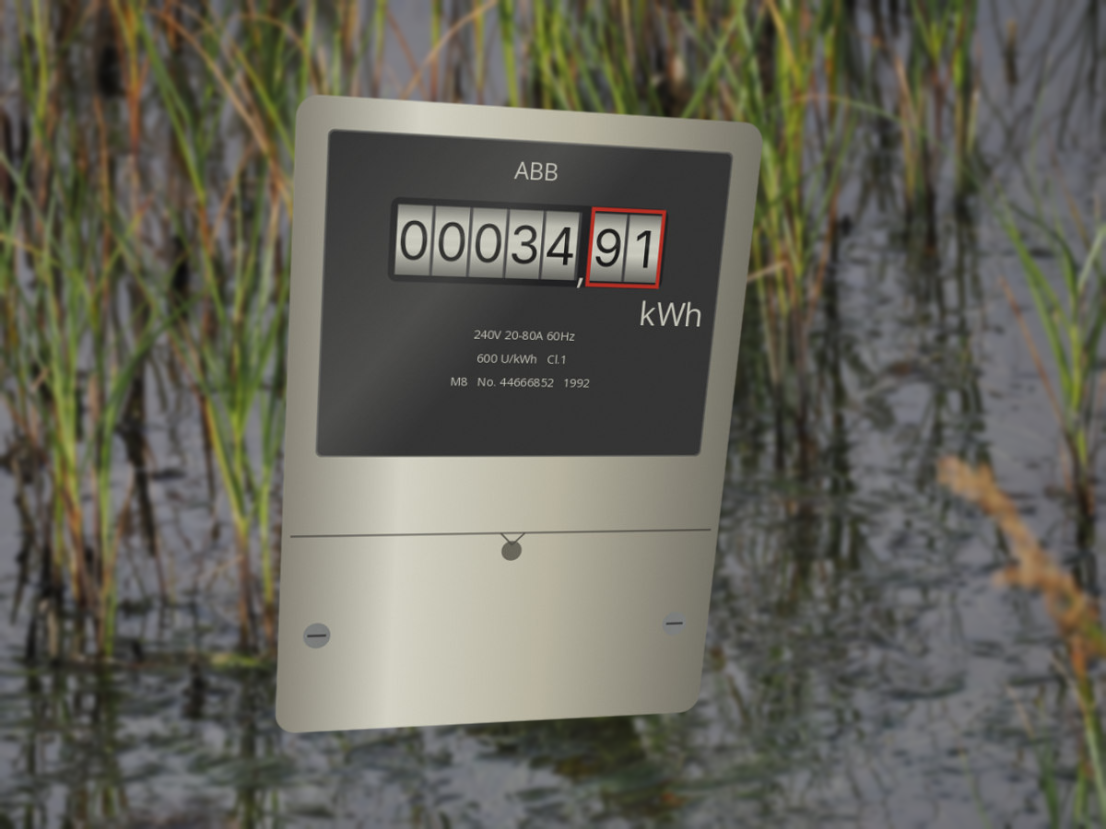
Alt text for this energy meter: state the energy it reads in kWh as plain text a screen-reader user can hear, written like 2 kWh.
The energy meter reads 34.91 kWh
